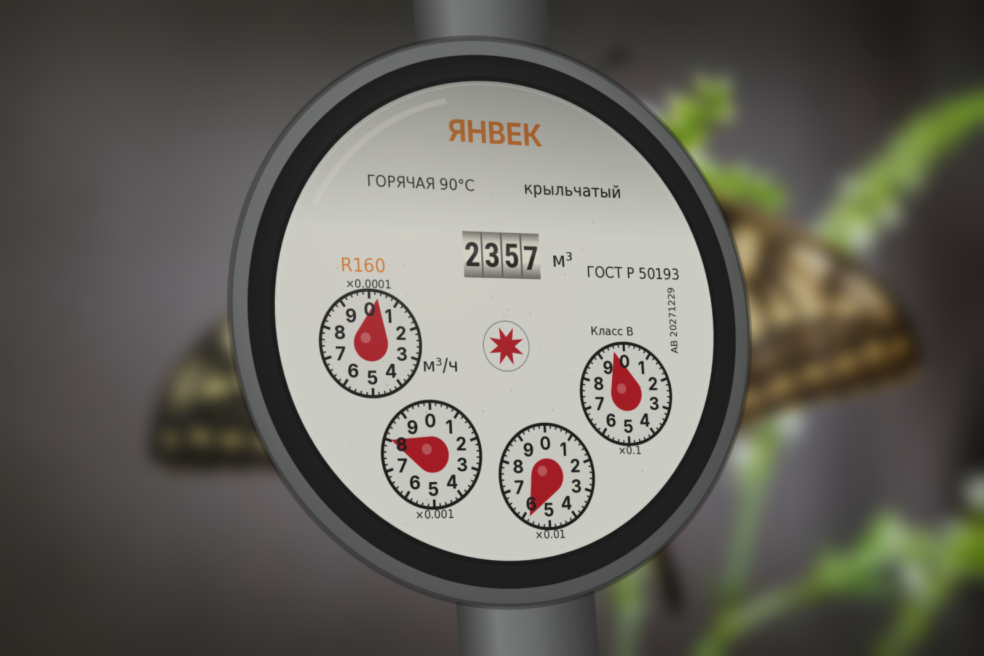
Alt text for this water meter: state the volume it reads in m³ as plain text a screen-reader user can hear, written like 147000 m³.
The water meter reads 2356.9580 m³
